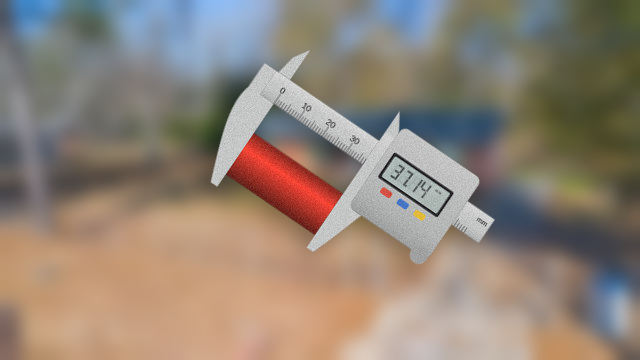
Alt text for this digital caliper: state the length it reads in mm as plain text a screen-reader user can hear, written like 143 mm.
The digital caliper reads 37.14 mm
